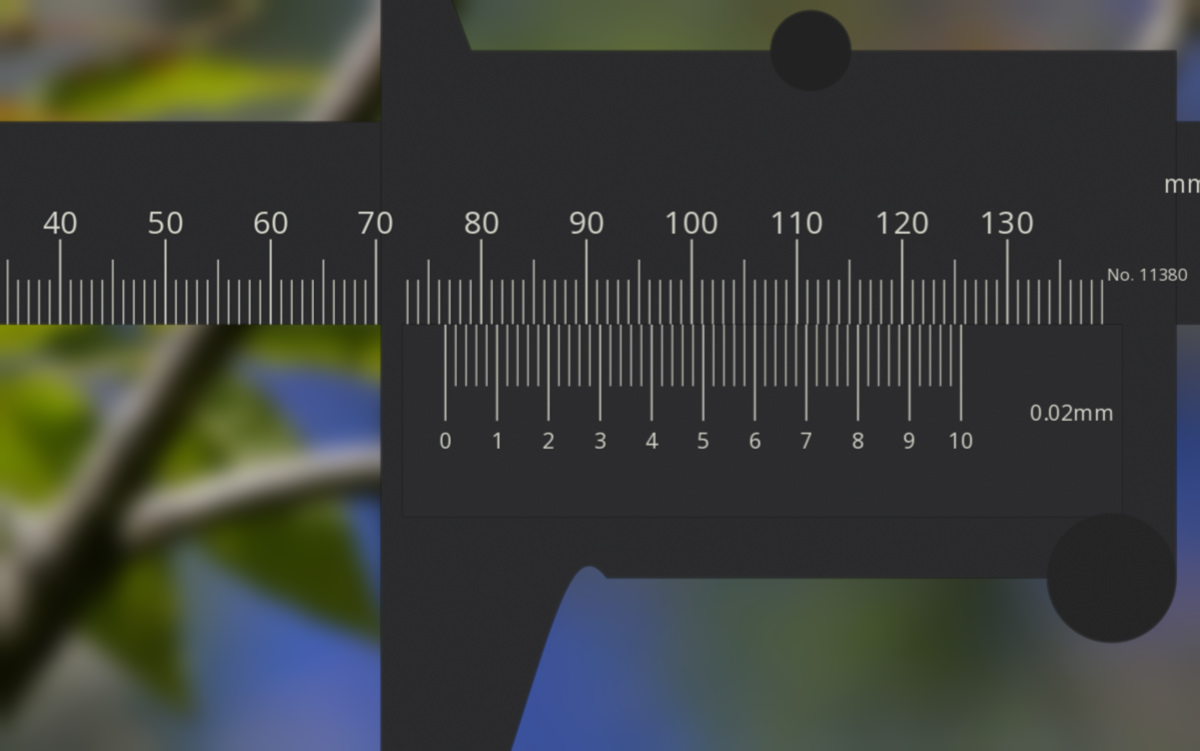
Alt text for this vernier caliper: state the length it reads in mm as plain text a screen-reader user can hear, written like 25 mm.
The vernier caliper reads 76.6 mm
